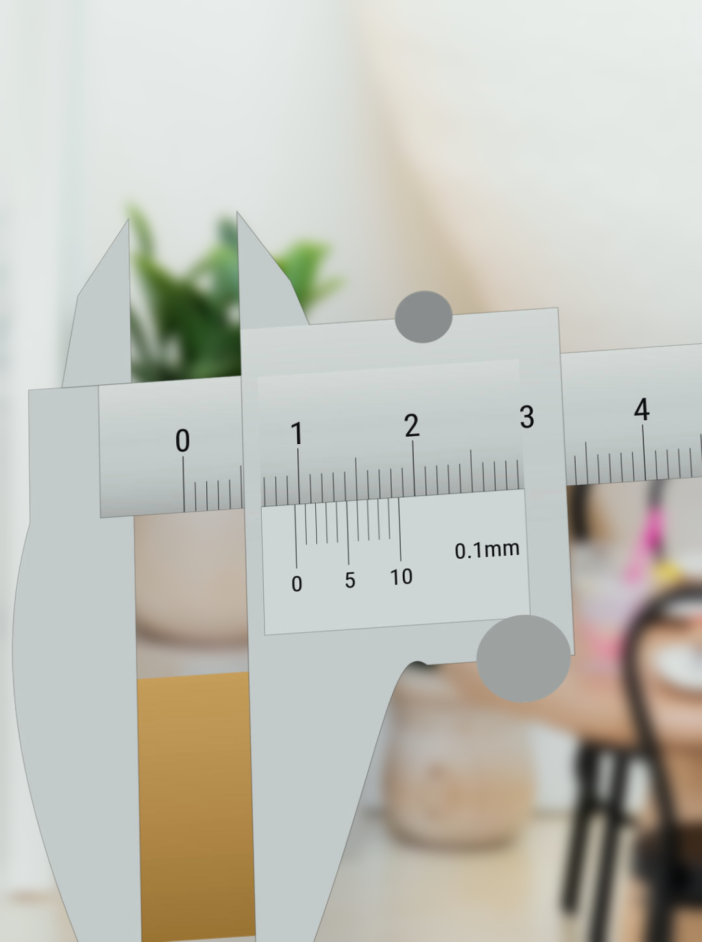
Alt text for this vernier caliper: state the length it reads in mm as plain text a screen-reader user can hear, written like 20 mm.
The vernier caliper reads 9.6 mm
